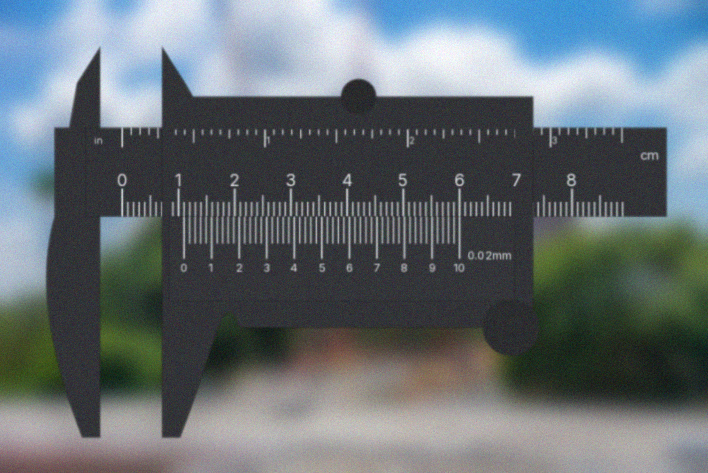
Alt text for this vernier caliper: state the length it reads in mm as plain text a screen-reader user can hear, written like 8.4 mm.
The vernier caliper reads 11.0 mm
